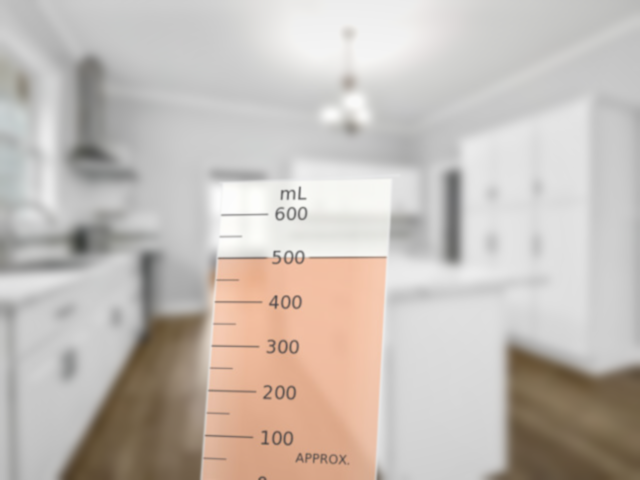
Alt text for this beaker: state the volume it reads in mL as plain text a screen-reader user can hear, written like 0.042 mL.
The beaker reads 500 mL
